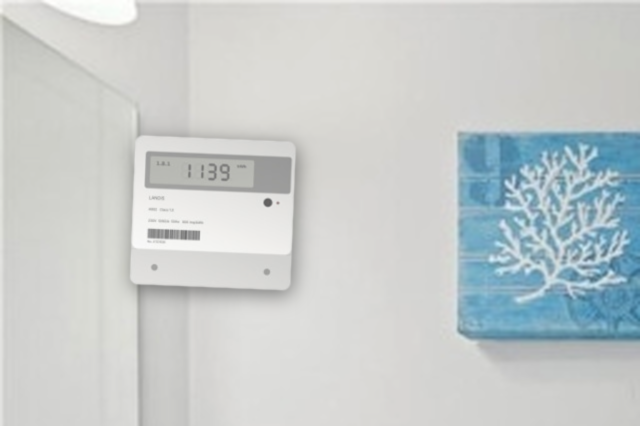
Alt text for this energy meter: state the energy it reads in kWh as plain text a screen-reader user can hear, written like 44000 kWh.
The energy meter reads 1139 kWh
